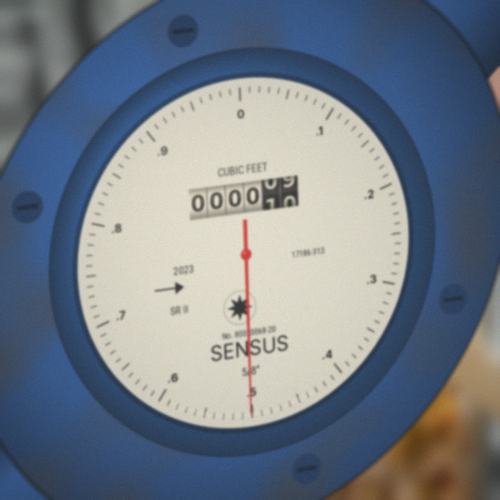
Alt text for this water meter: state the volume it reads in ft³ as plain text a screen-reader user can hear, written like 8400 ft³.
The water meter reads 9.50 ft³
